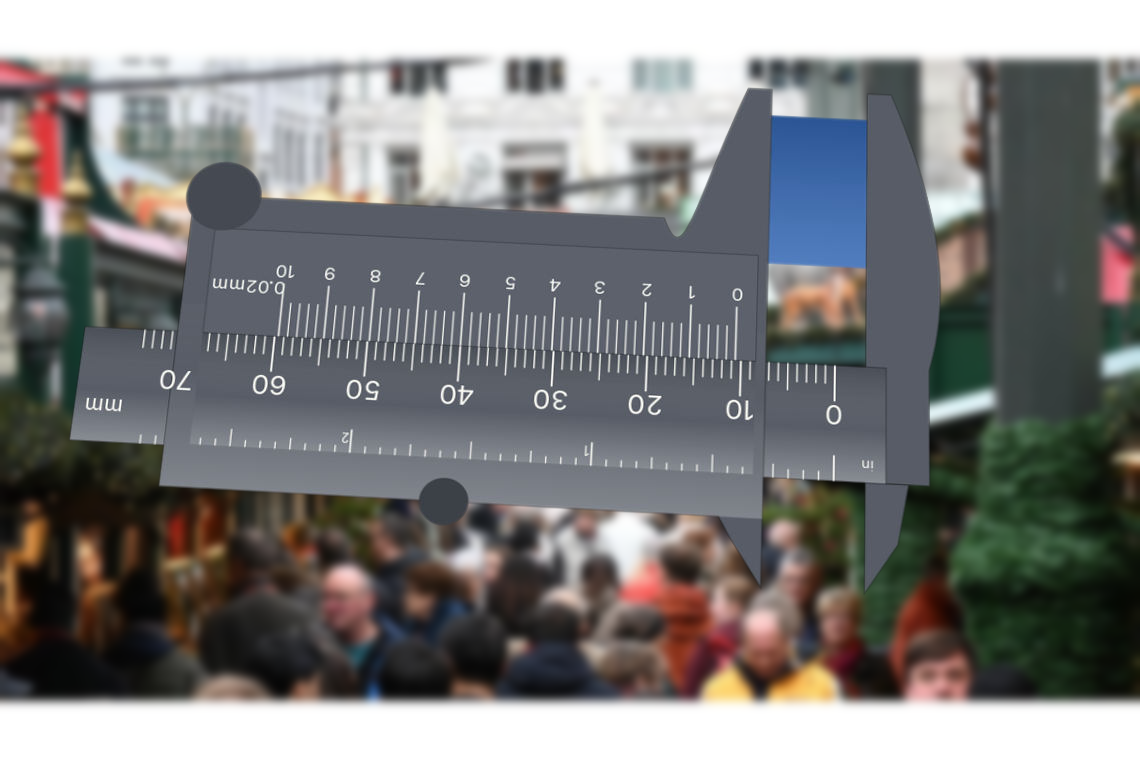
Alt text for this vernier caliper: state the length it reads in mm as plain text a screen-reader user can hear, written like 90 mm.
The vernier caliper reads 10.6 mm
